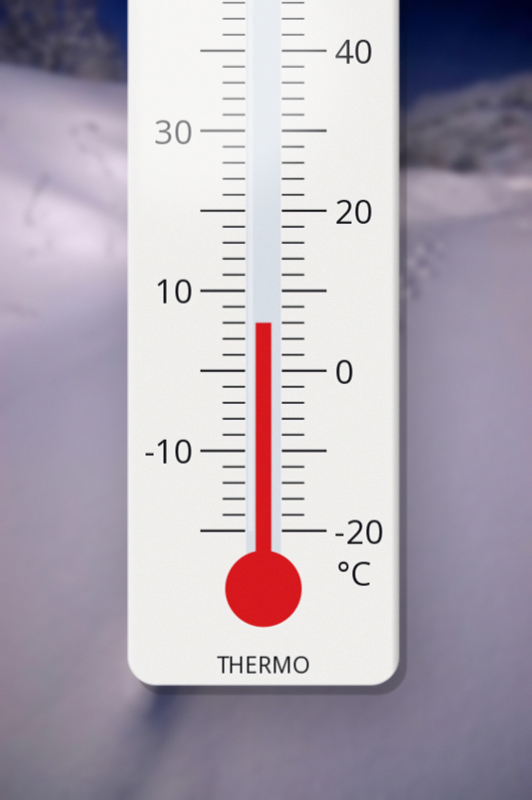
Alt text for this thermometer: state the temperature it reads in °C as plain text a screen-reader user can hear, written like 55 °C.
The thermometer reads 6 °C
